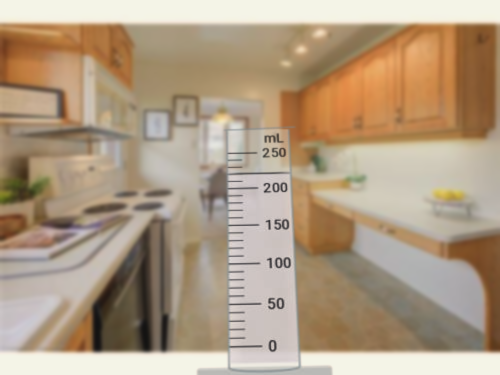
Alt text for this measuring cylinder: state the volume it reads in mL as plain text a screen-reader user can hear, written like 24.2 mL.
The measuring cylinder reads 220 mL
